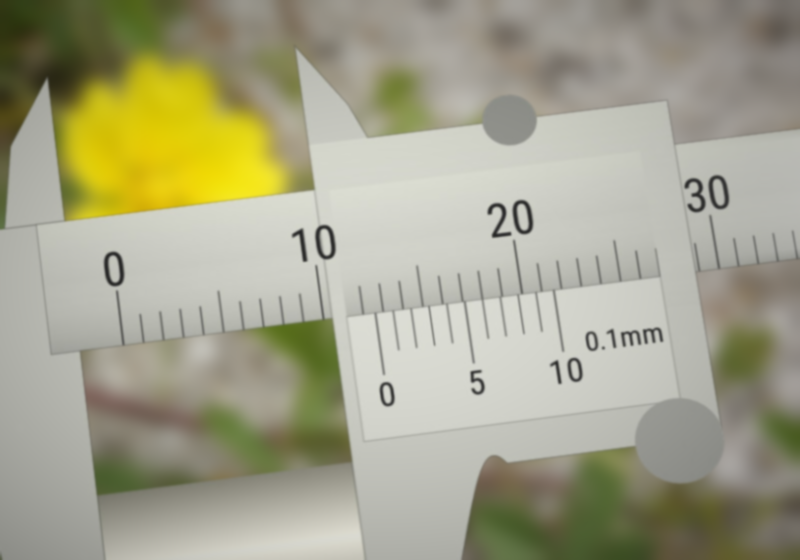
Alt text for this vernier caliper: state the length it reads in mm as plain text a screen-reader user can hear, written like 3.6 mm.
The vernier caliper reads 12.6 mm
